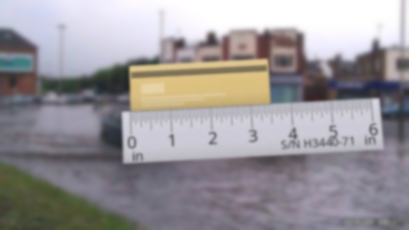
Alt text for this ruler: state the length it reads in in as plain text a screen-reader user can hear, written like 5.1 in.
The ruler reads 3.5 in
